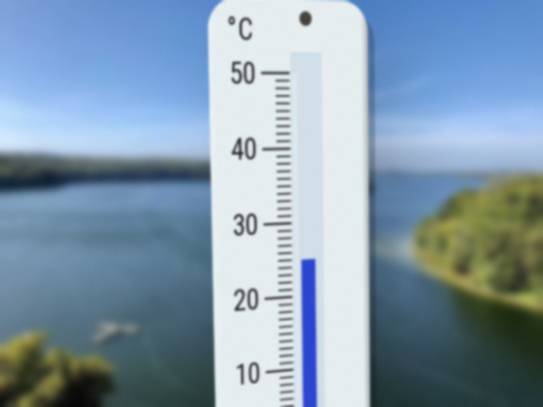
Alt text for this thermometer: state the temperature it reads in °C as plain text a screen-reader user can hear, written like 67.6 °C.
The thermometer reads 25 °C
